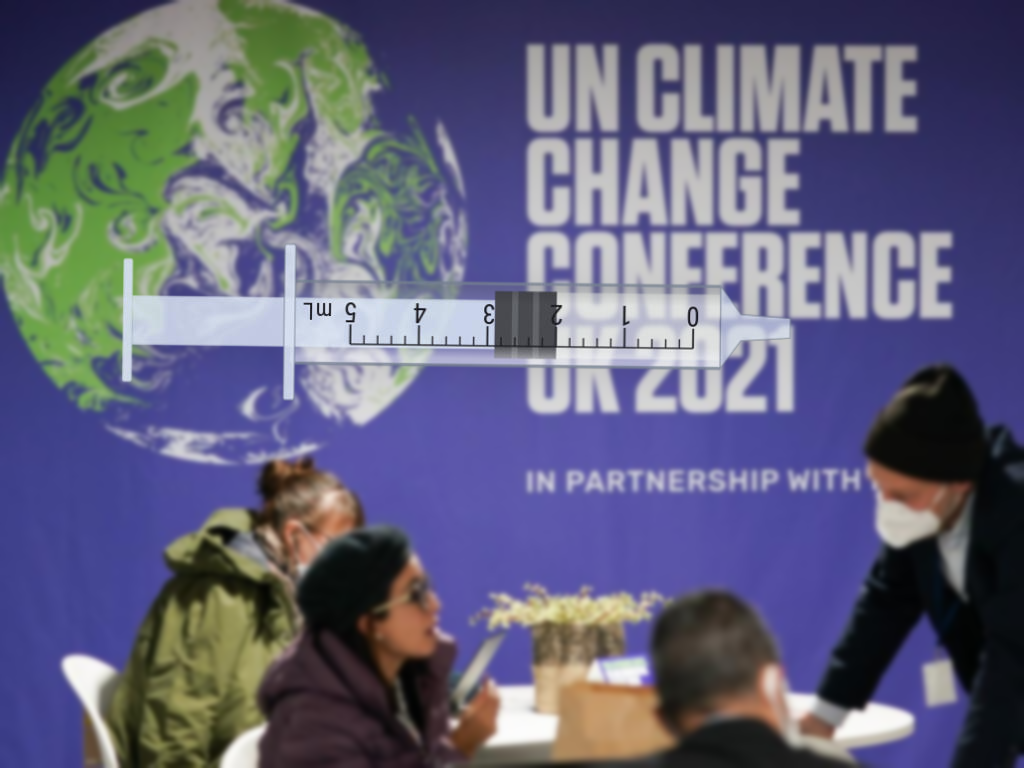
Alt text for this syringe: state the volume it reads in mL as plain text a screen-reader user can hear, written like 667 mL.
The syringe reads 2 mL
